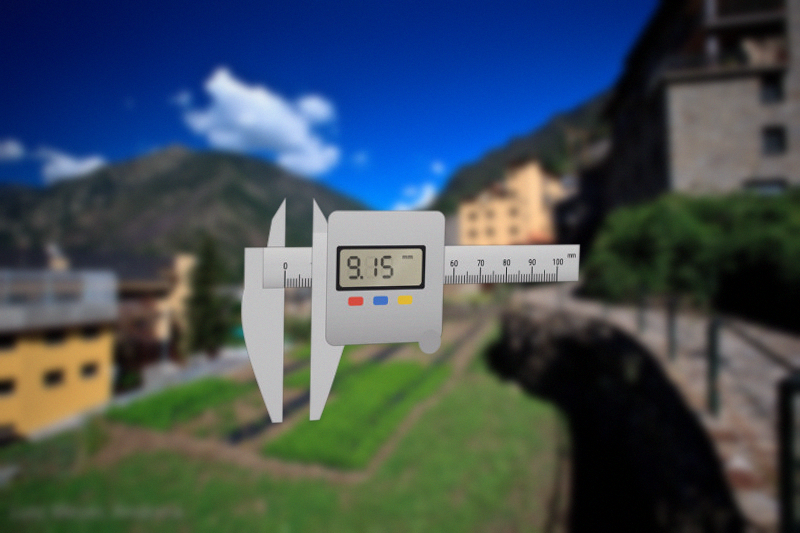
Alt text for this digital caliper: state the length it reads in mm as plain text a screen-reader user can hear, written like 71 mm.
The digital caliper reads 9.15 mm
